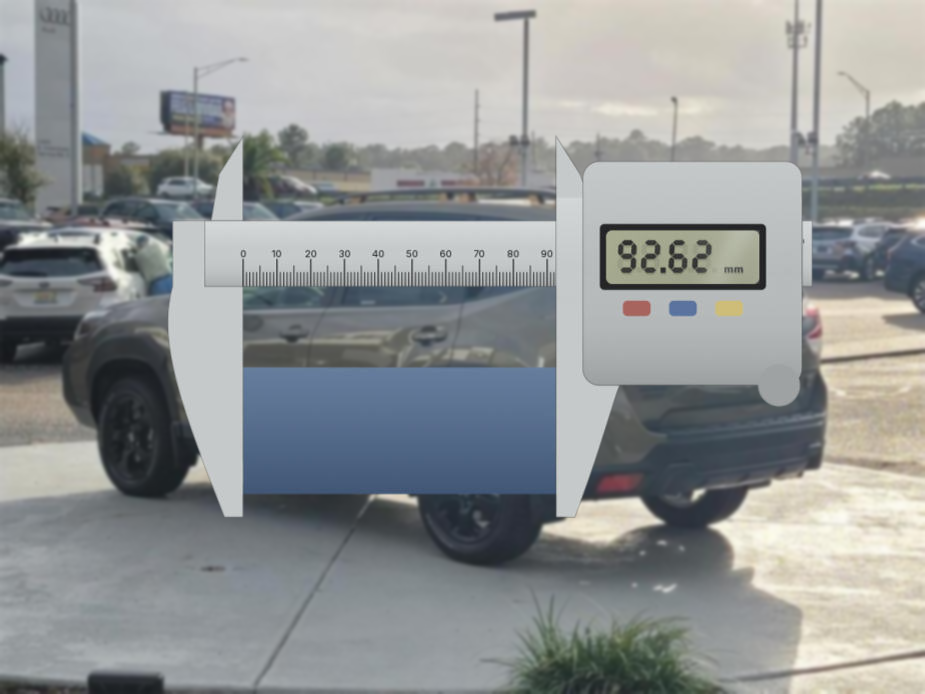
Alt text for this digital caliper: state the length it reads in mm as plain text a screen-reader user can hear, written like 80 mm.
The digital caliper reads 92.62 mm
